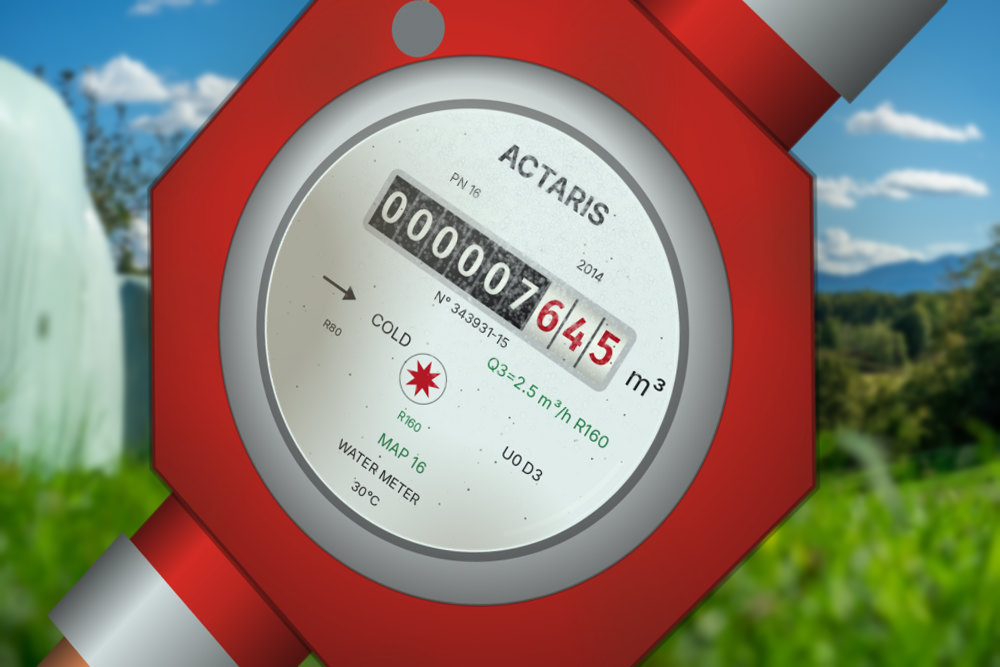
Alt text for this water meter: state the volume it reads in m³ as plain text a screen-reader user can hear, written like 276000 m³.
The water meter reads 7.645 m³
